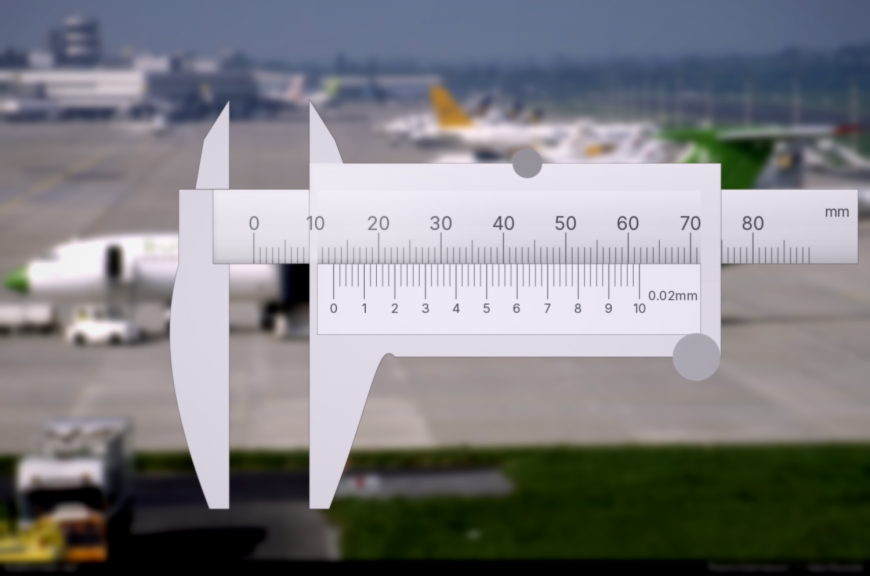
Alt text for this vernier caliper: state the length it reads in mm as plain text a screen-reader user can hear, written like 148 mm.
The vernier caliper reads 12.8 mm
